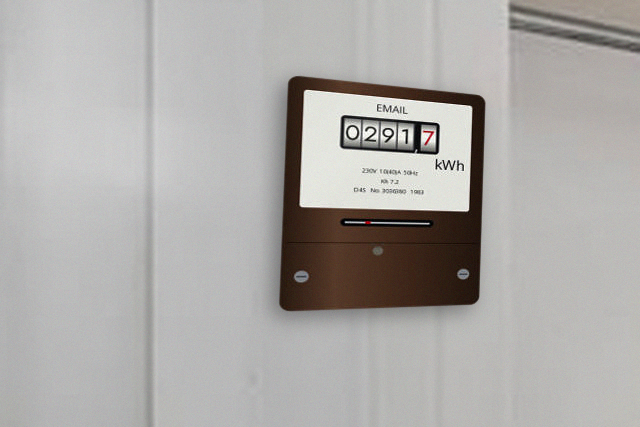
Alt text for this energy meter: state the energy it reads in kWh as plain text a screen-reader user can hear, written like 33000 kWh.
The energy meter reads 291.7 kWh
